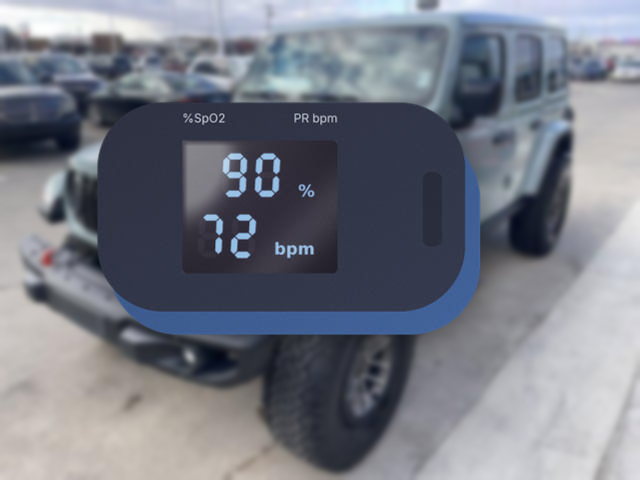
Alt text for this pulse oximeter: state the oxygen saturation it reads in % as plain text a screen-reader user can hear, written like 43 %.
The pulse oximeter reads 90 %
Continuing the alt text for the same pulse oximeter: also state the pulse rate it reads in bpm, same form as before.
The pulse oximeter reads 72 bpm
